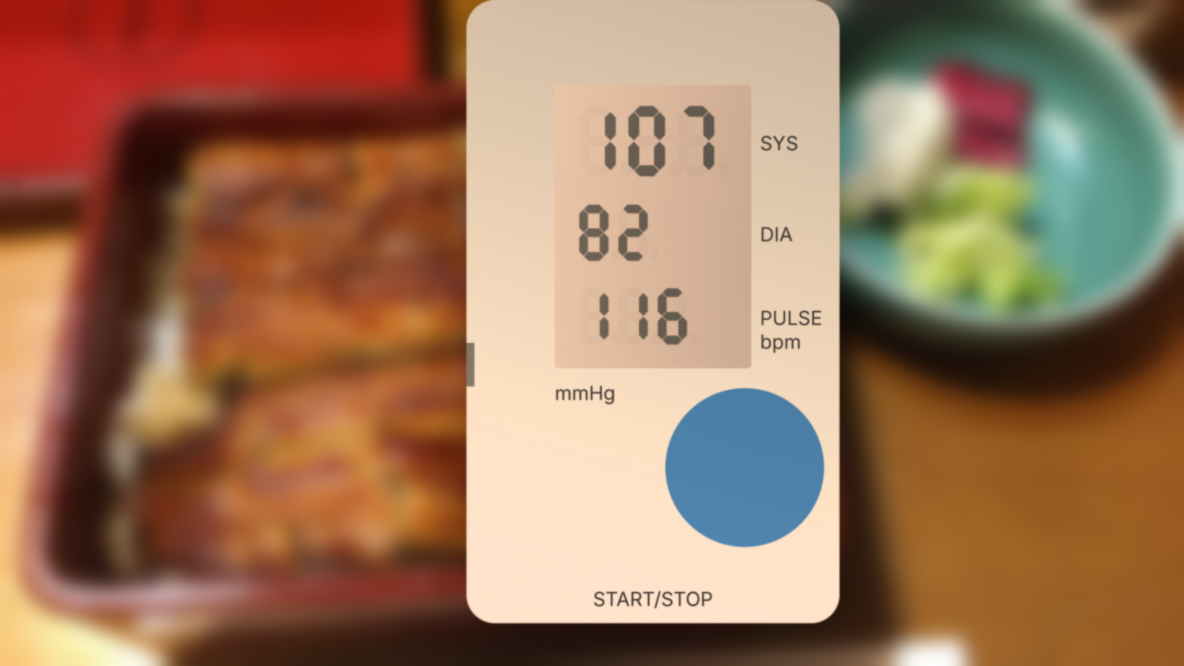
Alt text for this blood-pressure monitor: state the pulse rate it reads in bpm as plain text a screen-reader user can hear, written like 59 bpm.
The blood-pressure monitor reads 116 bpm
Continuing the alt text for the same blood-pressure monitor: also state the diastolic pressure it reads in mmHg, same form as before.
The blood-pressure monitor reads 82 mmHg
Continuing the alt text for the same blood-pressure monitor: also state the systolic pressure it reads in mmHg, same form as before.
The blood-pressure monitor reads 107 mmHg
